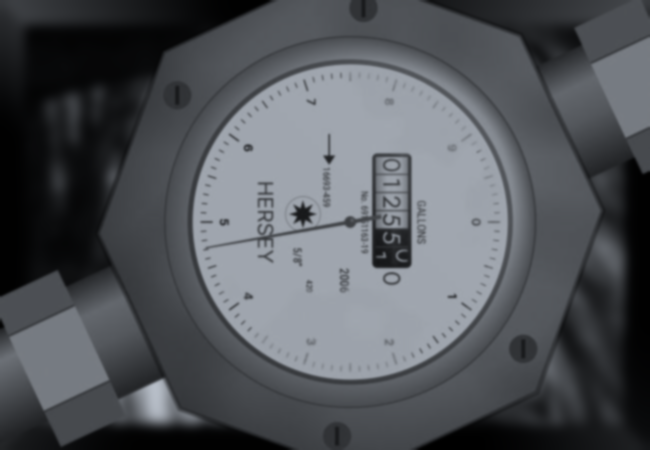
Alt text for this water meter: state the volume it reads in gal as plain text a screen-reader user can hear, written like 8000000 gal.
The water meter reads 125504.7 gal
